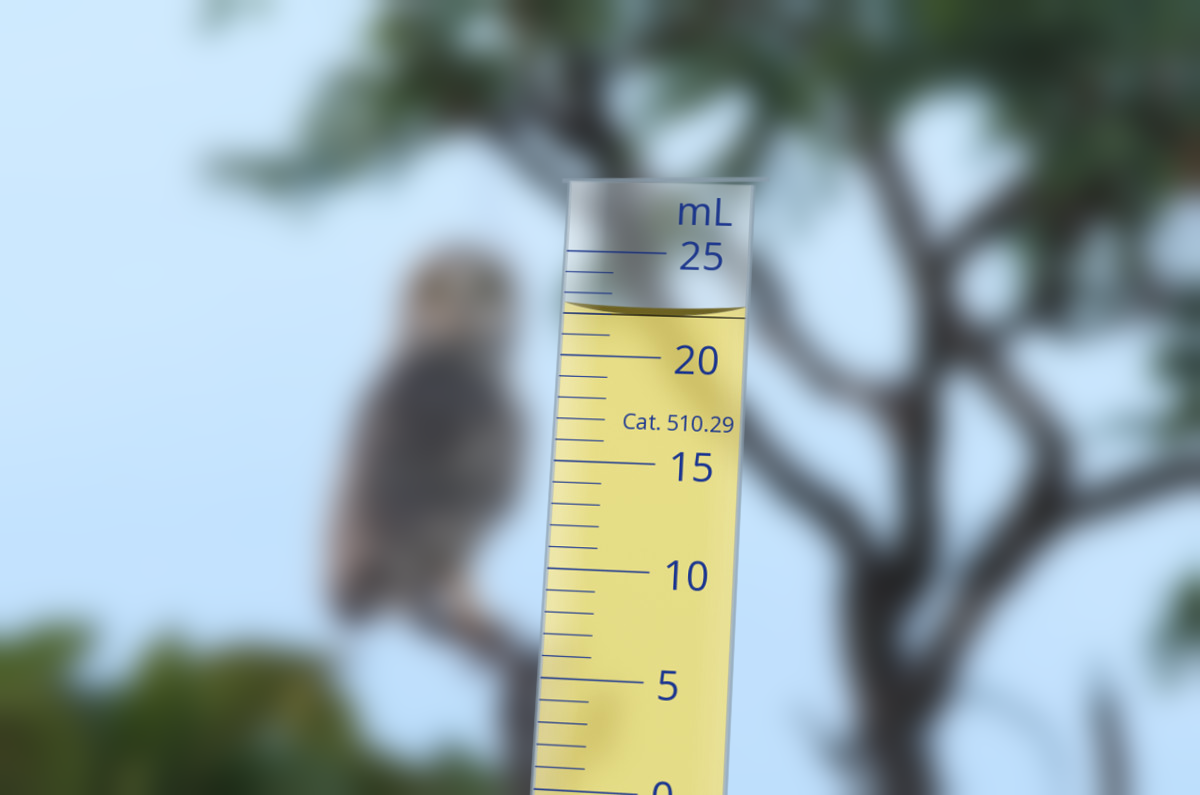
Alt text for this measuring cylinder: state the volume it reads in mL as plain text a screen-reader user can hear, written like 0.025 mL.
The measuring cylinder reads 22 mL
